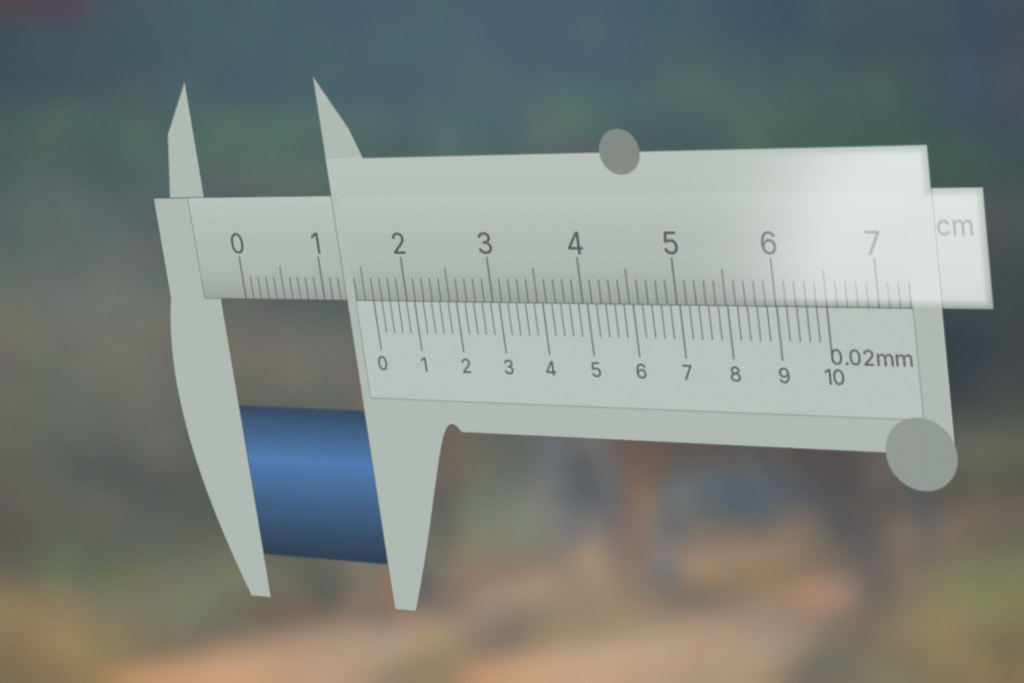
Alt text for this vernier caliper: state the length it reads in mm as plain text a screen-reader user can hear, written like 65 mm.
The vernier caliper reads 16.0 mm
